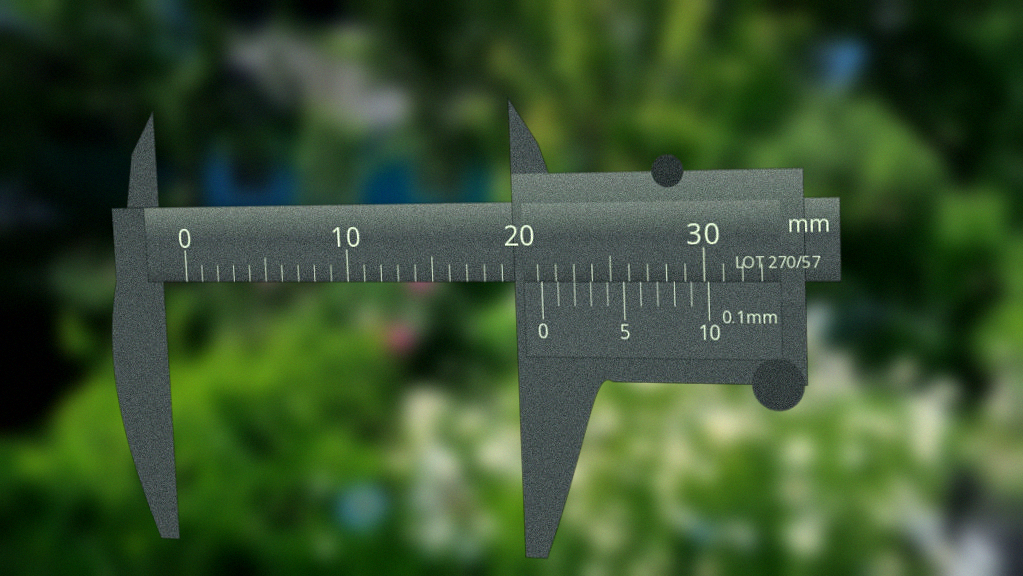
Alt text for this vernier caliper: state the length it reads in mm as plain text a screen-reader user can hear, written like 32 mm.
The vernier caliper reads 21.2 mm
